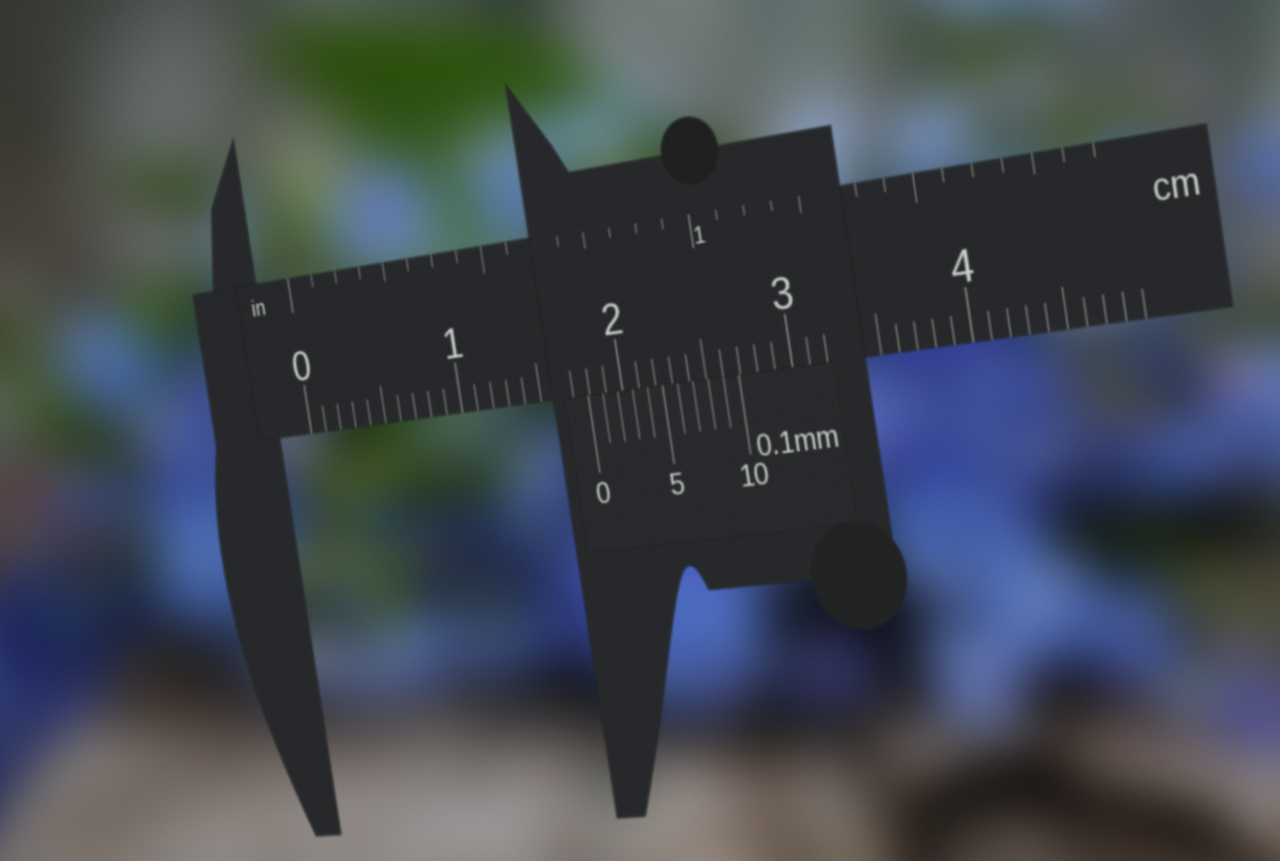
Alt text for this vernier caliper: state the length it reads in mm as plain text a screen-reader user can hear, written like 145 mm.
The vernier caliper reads 17.9 mm
